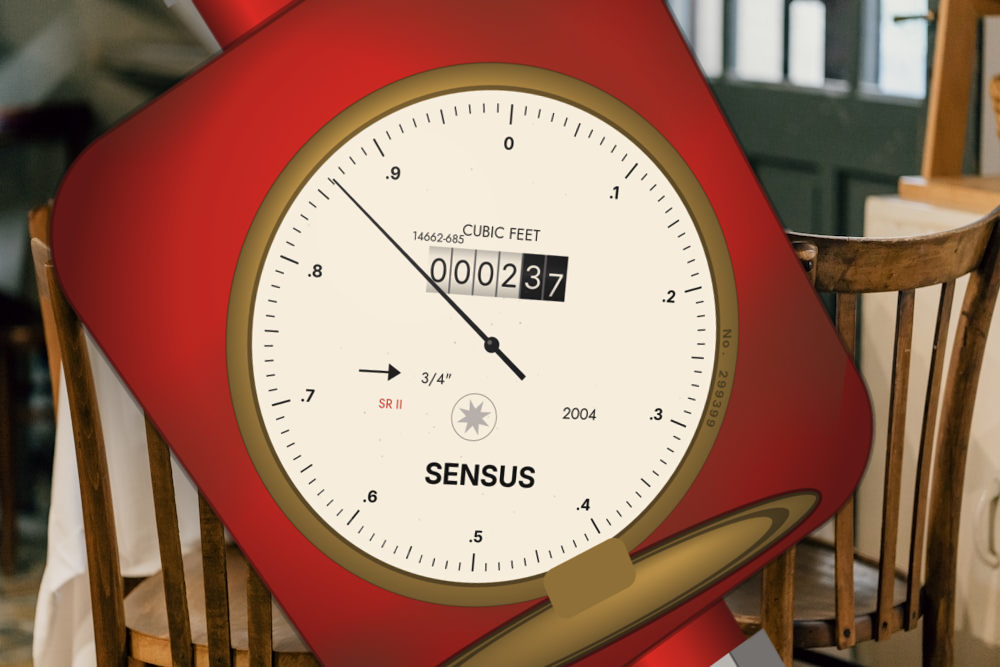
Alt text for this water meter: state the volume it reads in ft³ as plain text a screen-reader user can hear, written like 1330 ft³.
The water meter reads 236.86 ft³
